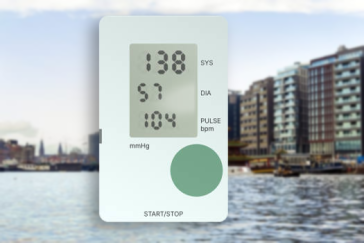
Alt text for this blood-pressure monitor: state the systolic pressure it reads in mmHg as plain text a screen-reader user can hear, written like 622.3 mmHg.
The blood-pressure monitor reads 138 mmHg
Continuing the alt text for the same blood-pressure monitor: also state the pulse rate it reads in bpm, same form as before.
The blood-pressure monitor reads 104 bpm
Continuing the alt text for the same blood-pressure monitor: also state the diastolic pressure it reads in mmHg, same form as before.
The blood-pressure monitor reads 57 mmHg
